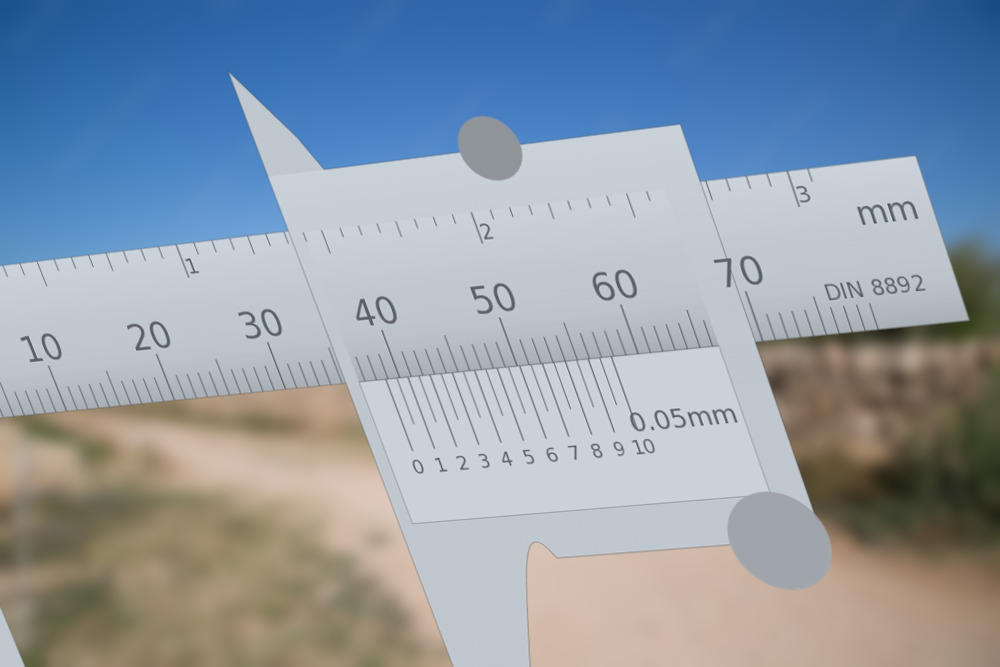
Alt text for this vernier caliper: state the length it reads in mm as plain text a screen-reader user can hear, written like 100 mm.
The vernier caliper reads 38.8 mm
